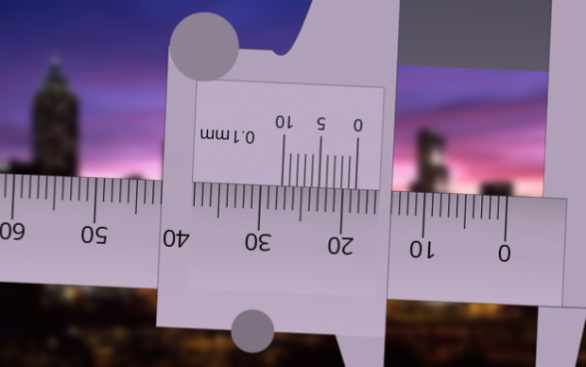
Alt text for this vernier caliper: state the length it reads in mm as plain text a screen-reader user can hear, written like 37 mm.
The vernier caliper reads 18.4 mm
